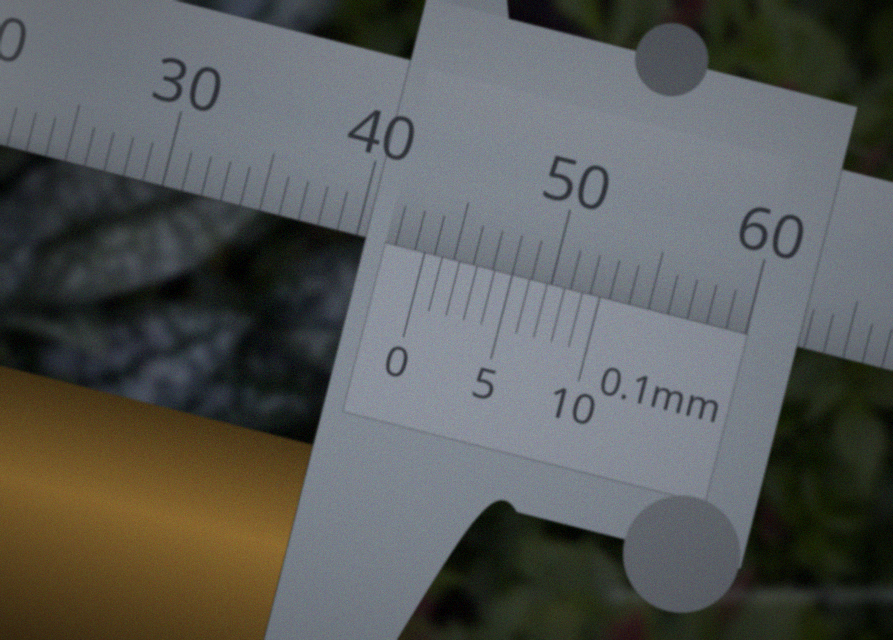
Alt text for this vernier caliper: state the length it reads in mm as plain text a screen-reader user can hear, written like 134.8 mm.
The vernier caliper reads 43.5 mm
